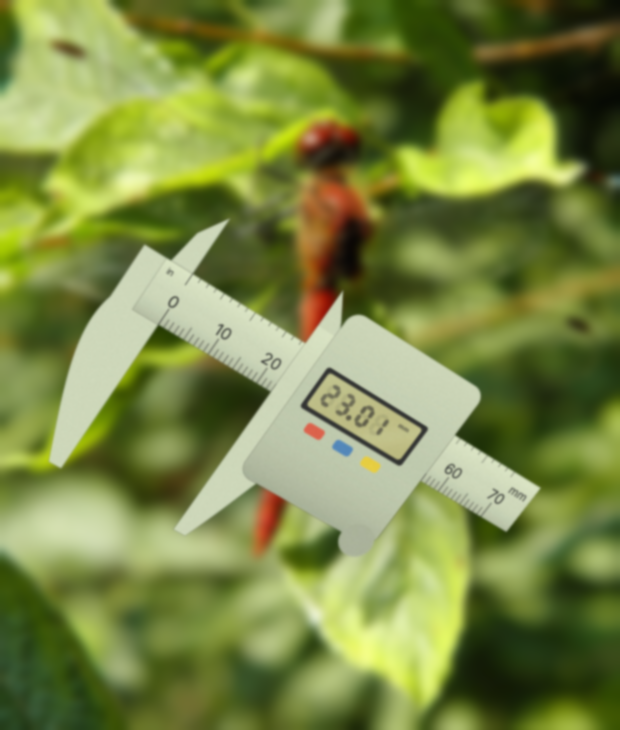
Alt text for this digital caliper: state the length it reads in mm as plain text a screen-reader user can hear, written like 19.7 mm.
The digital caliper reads 23.01 mm
